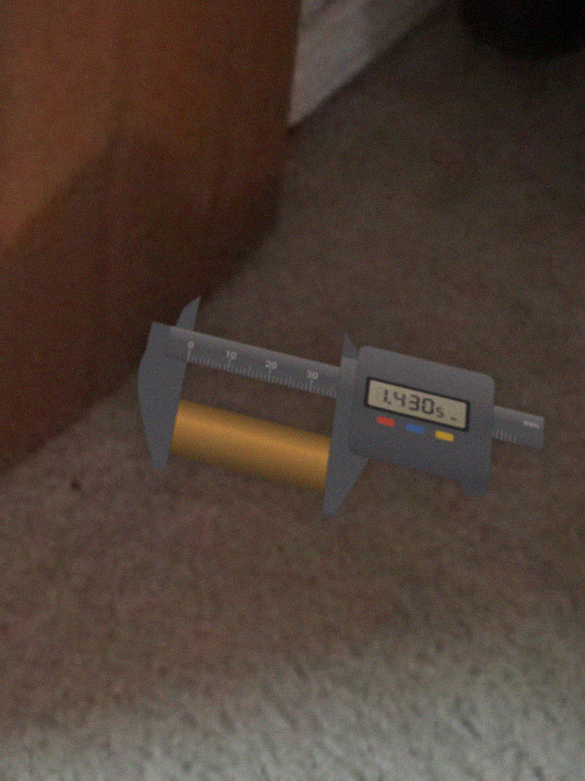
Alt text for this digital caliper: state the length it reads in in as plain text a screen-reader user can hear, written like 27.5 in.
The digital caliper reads 1.4305 in
